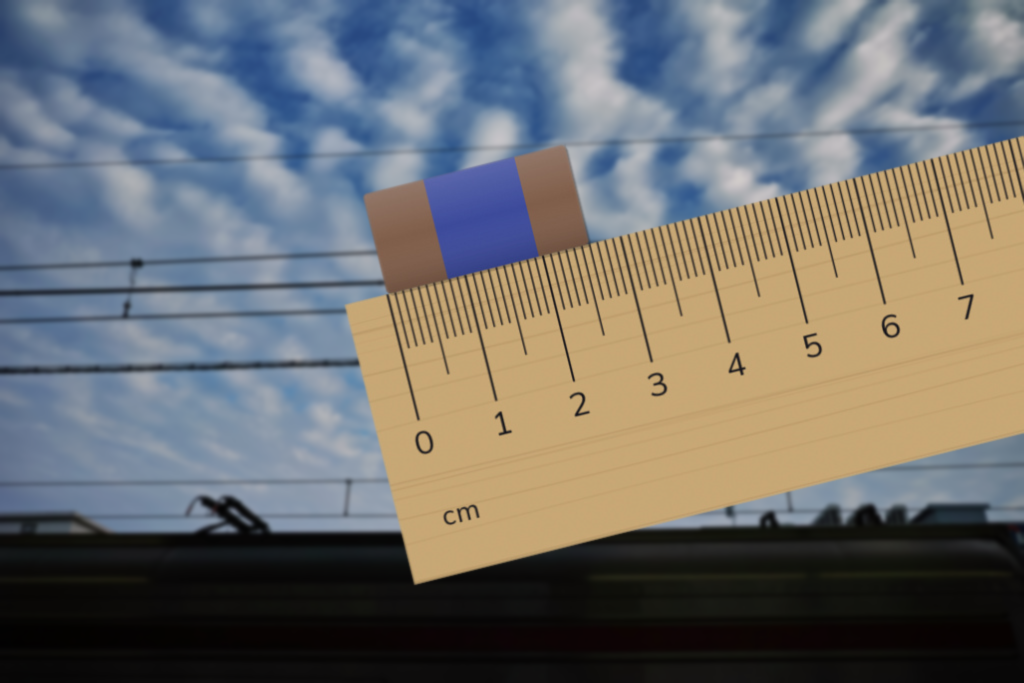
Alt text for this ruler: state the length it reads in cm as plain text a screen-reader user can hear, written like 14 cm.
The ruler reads 2.6 cm
